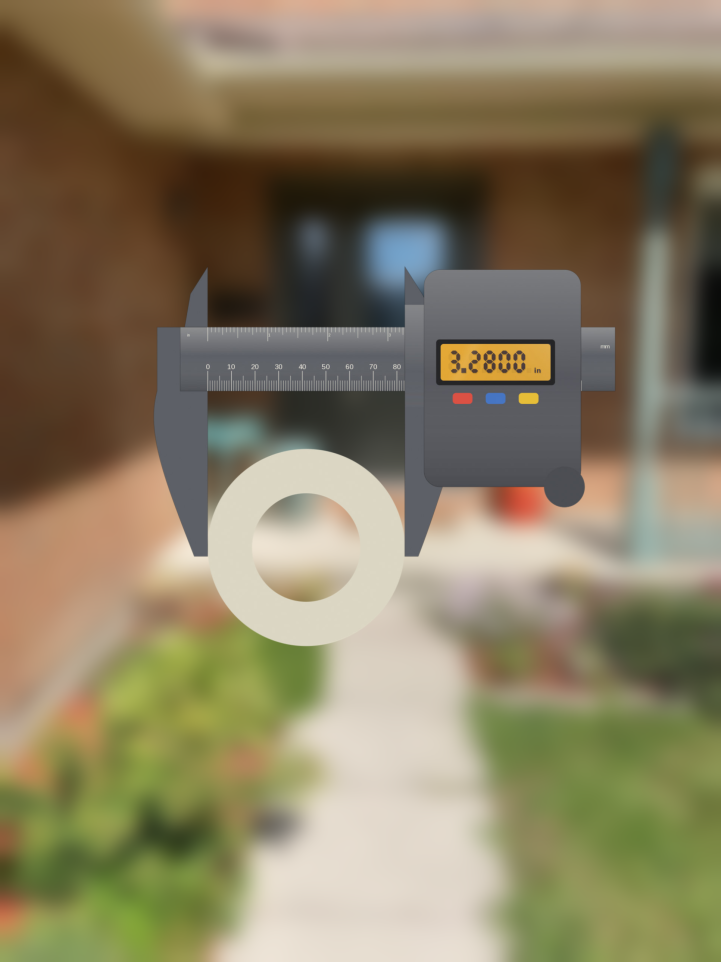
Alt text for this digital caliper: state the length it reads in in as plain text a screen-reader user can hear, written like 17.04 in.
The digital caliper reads 3.2800 in
